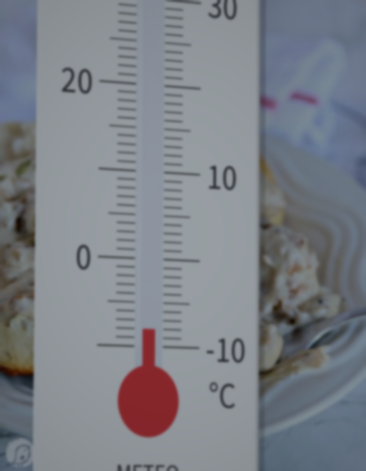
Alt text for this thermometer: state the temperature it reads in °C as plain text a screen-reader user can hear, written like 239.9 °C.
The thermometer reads -8 °C
